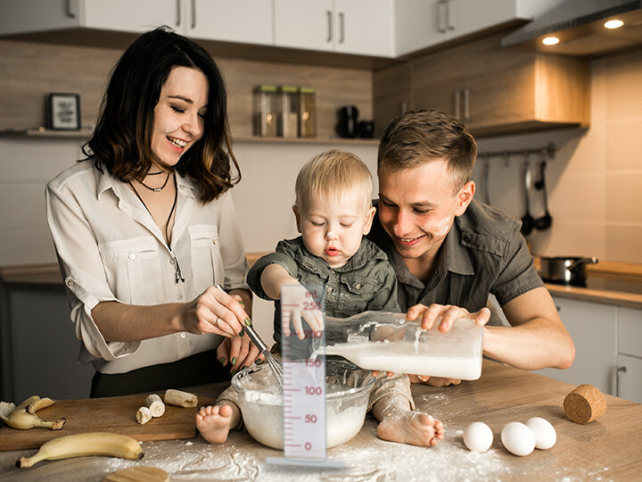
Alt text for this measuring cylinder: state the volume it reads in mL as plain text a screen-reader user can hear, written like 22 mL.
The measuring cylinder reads 150 mL
